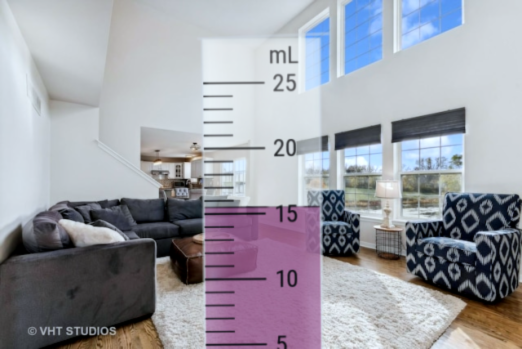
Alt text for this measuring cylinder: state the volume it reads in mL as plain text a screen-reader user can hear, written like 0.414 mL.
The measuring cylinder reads 15.5 mL
